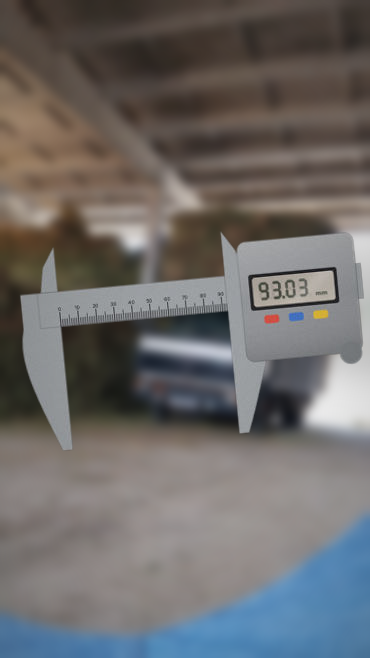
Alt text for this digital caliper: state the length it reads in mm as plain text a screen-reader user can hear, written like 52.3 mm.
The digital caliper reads 93.03 mm
